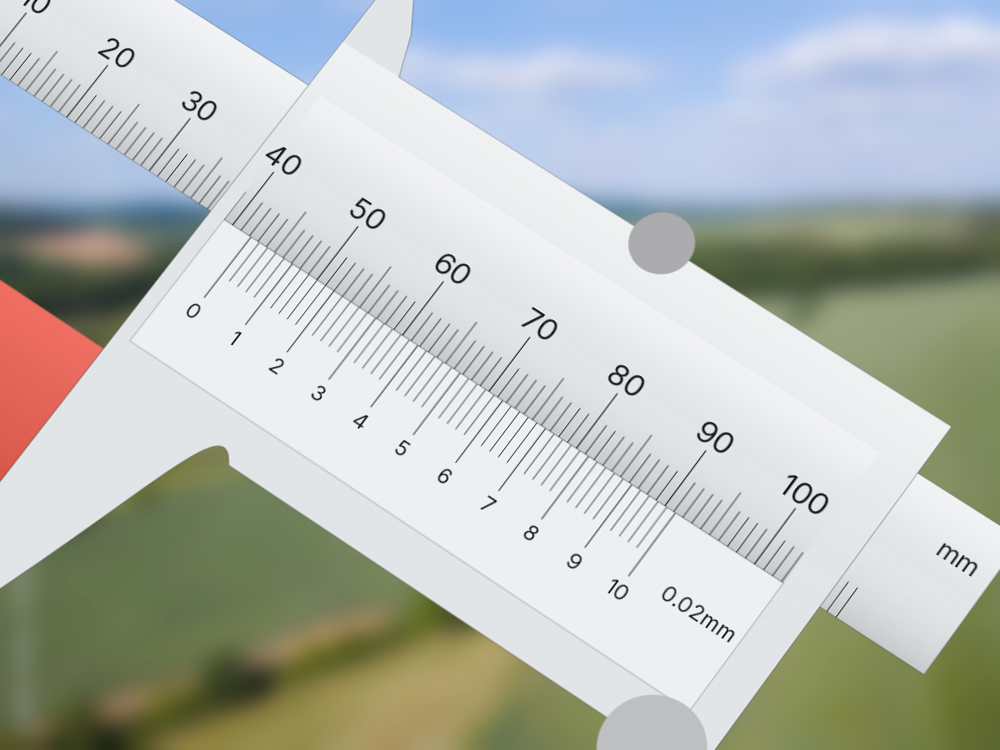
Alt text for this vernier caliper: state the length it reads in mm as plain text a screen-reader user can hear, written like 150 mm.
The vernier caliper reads 42.2 mm
